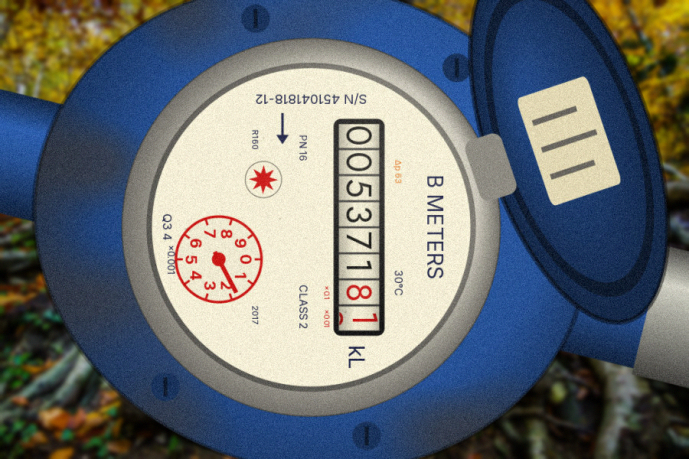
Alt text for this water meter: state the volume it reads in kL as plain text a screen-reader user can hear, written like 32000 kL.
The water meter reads 5371.811 kL
